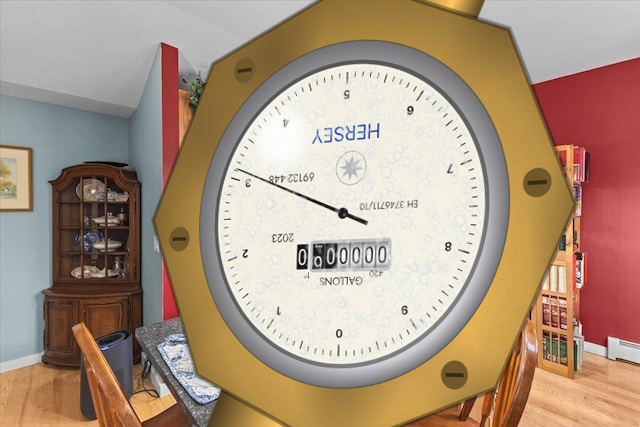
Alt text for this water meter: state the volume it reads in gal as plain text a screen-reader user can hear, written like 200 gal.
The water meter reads 63.1 gal
